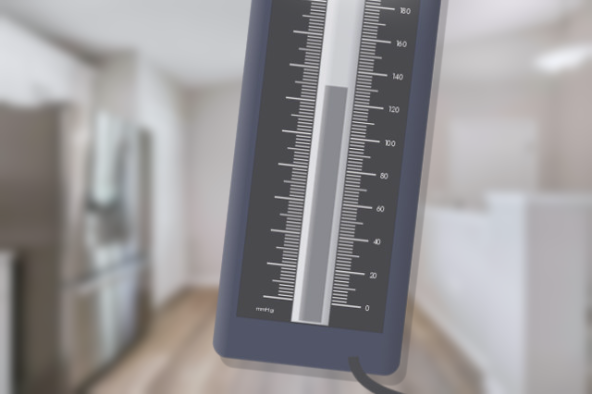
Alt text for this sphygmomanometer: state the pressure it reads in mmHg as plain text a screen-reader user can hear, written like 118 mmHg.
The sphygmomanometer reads 130 mmHg
